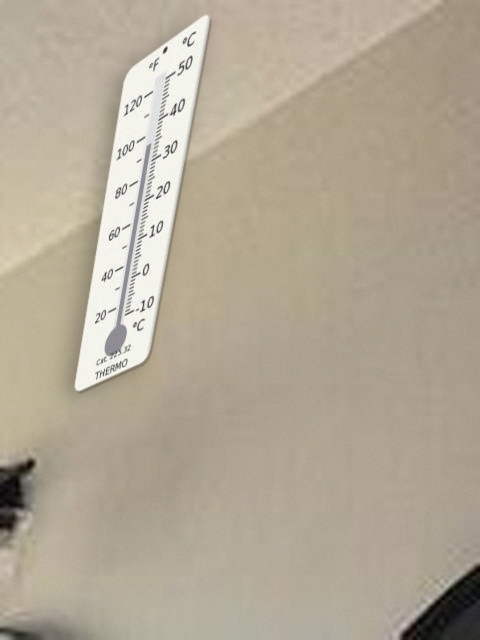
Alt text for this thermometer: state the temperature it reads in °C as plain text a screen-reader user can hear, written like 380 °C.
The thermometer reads 35 °C
